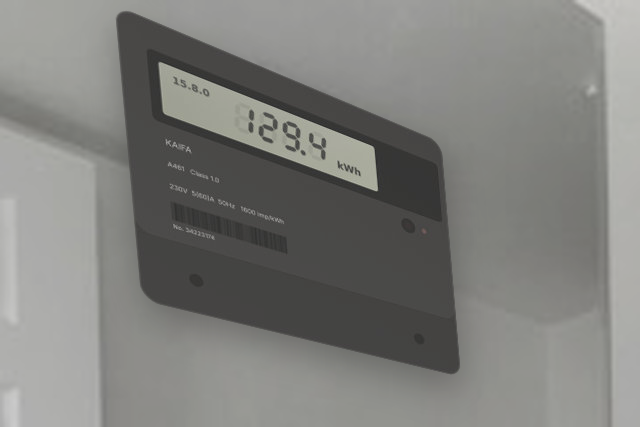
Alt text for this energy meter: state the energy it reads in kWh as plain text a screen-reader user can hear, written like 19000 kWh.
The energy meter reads 129.4 kWh
